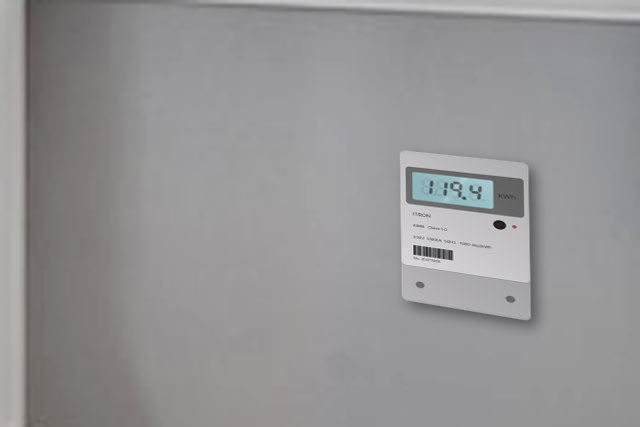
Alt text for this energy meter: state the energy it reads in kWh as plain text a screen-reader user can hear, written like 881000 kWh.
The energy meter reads 119.4 kWh
